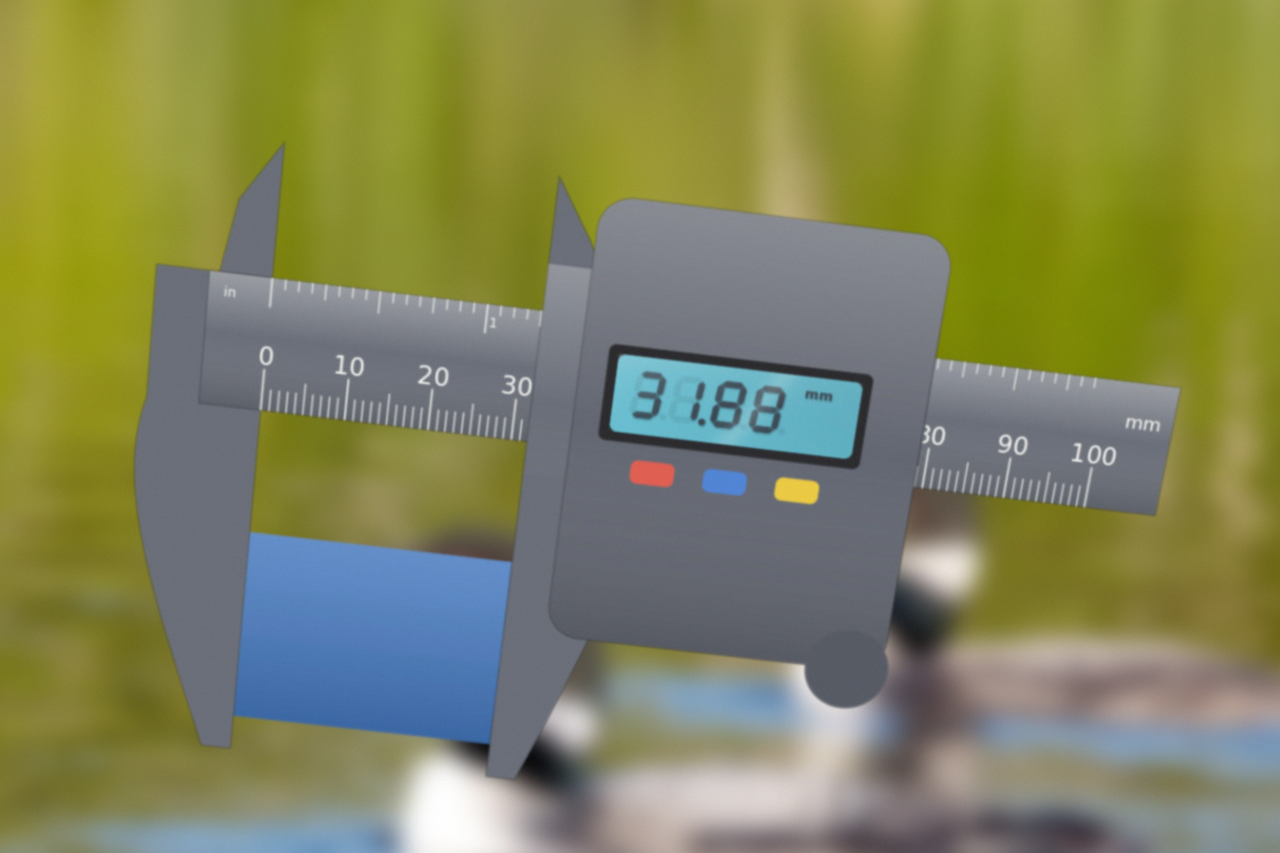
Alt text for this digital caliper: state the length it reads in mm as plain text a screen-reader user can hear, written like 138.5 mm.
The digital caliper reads 31.88 mm
